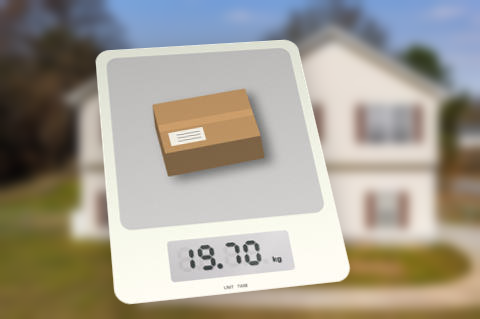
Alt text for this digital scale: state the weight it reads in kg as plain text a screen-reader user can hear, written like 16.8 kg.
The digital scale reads 19.70 kg
